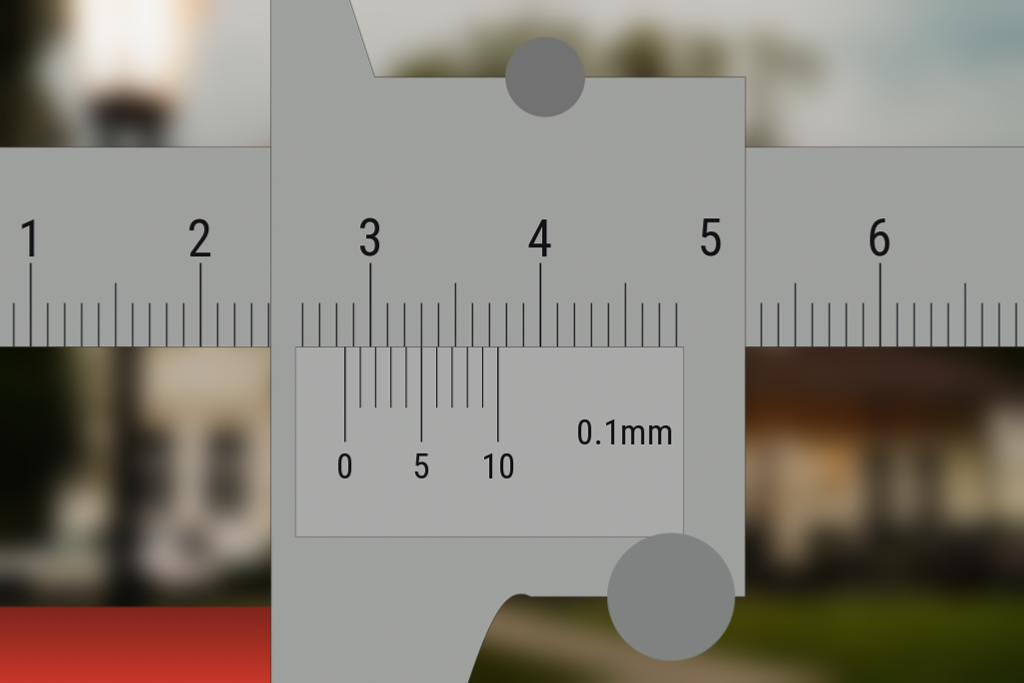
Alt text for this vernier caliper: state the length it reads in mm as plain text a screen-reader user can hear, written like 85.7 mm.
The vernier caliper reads 28.5 mm
